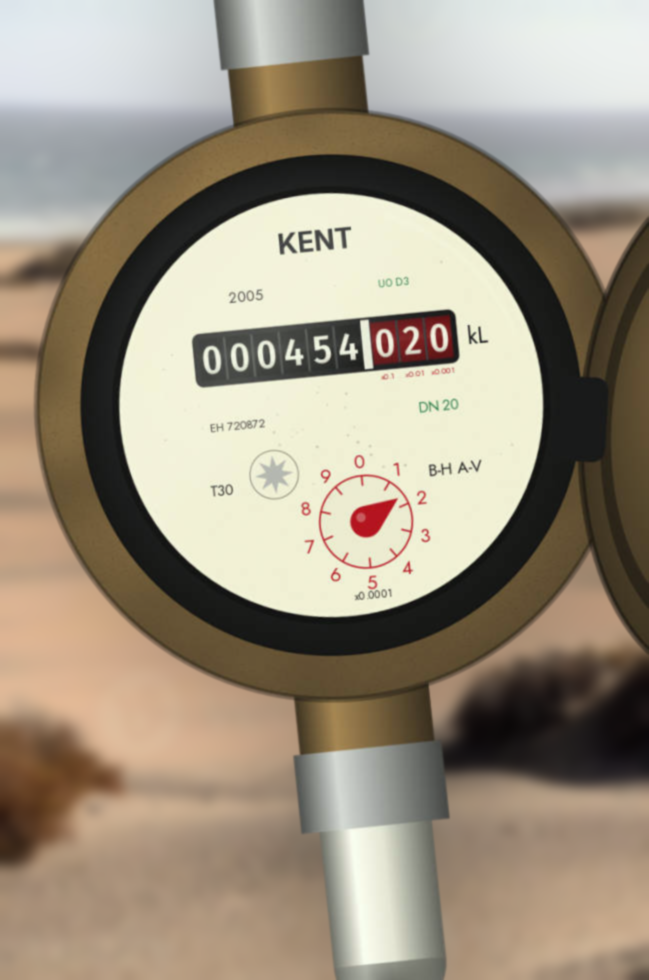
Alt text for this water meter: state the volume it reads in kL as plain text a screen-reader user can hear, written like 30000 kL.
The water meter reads 454.0201 kL
